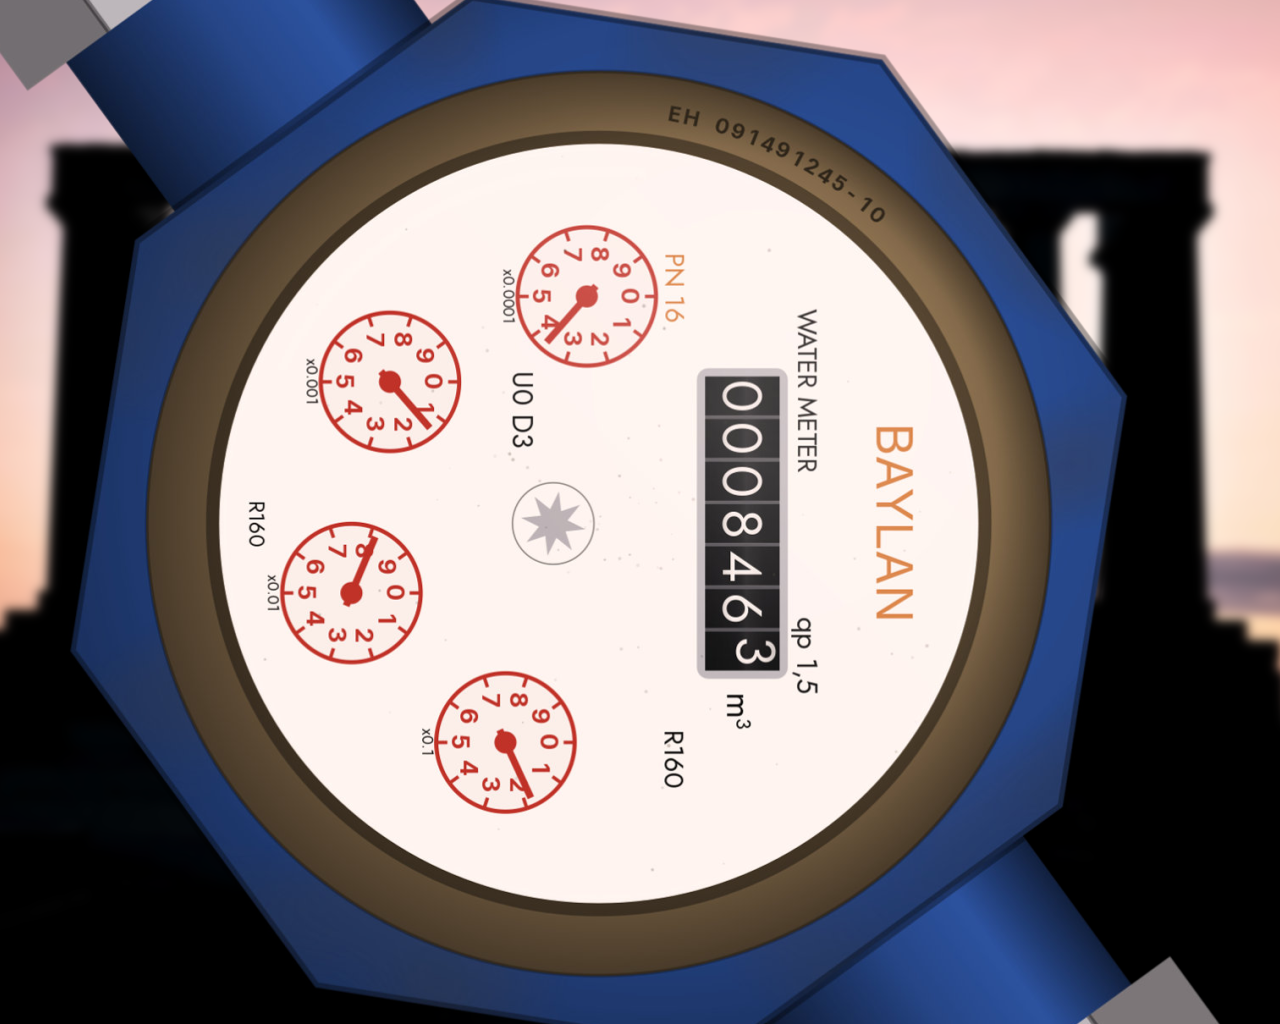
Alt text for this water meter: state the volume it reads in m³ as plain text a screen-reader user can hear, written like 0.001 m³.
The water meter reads 8463.1813 m³
